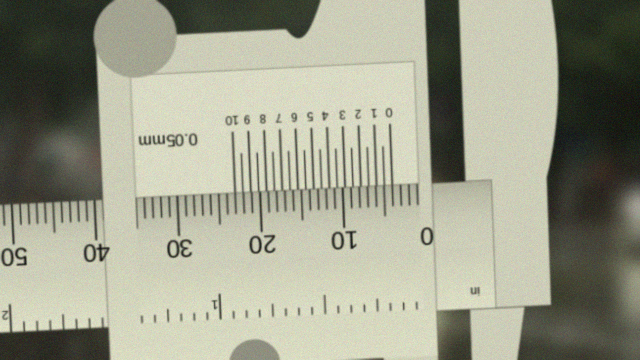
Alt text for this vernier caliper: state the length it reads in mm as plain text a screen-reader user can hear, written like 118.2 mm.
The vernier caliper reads 4.0 mm
